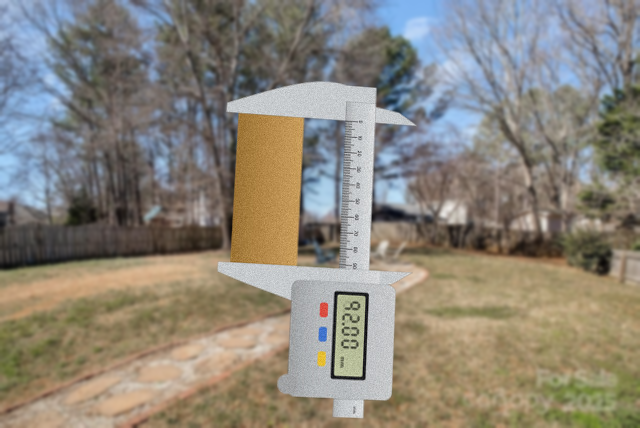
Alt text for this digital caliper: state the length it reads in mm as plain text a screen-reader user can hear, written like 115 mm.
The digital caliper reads 92.00 mm
